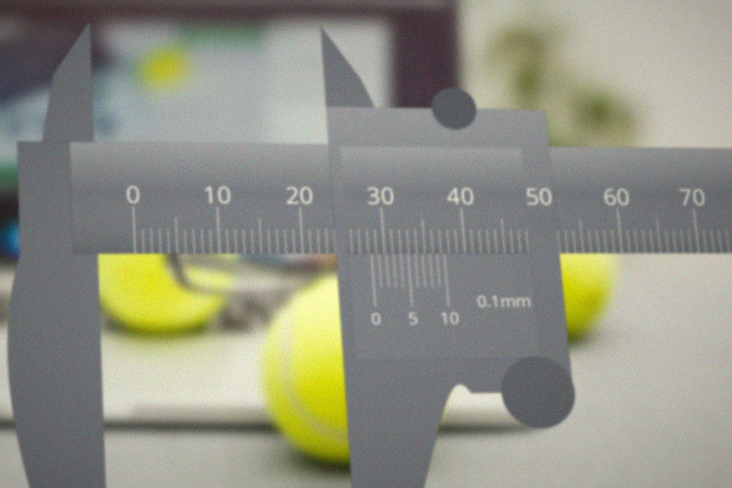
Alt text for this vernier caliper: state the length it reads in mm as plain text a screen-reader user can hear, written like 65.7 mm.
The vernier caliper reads 28.4 mm
